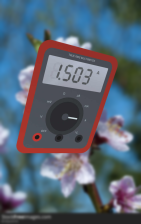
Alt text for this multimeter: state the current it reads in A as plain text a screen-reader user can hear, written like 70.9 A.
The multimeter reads 1.503 A
